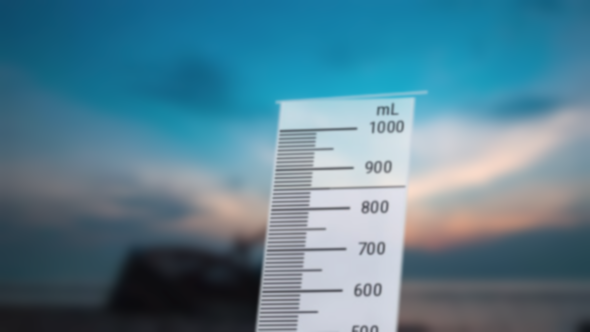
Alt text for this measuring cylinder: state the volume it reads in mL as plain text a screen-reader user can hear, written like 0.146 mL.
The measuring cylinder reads 850 mL
